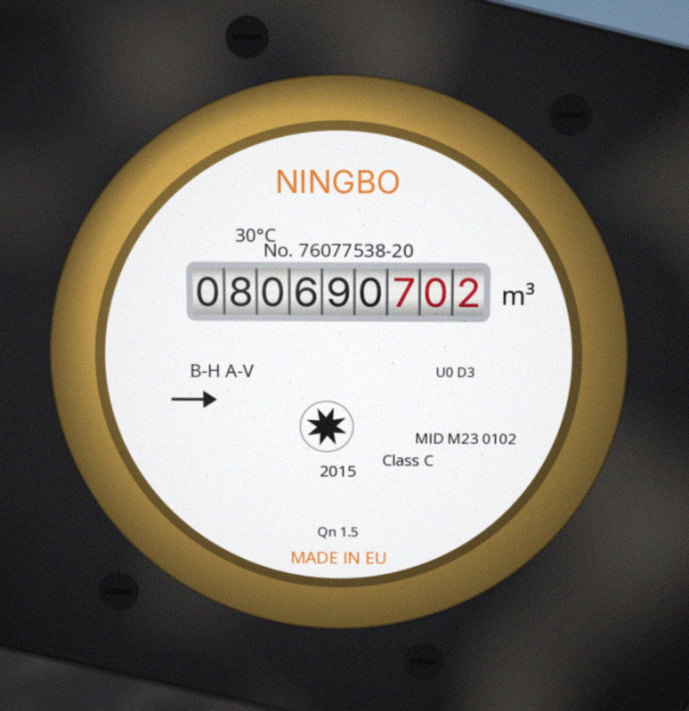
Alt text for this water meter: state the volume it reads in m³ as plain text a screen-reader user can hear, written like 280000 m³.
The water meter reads 80690.702 m³
